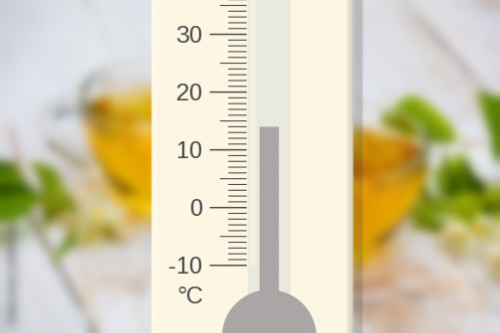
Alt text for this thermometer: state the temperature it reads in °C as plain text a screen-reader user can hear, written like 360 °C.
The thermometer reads 14 °C
